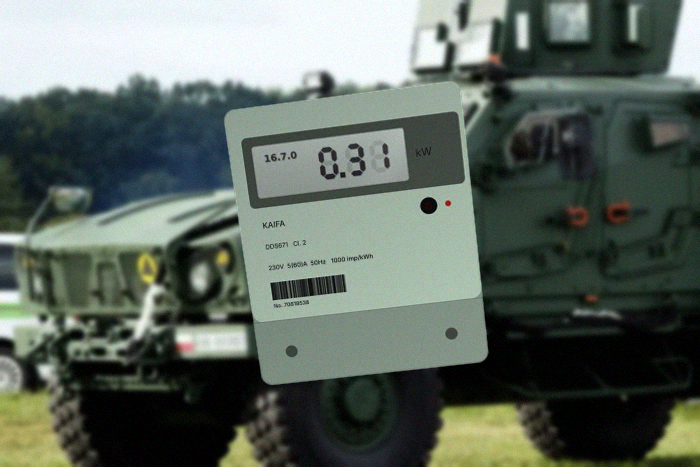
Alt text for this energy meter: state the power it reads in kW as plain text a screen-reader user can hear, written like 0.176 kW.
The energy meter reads 0.31 kW
